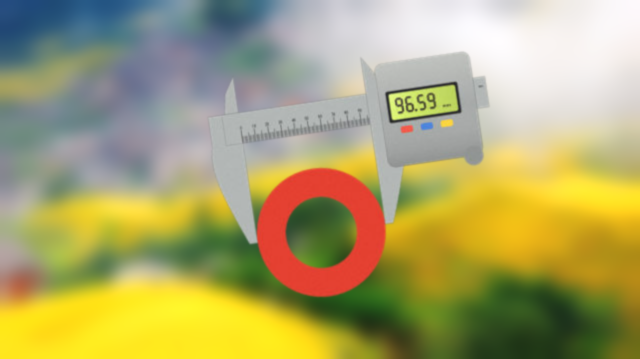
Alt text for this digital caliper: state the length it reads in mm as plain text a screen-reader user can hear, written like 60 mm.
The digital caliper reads 96.59 mm
